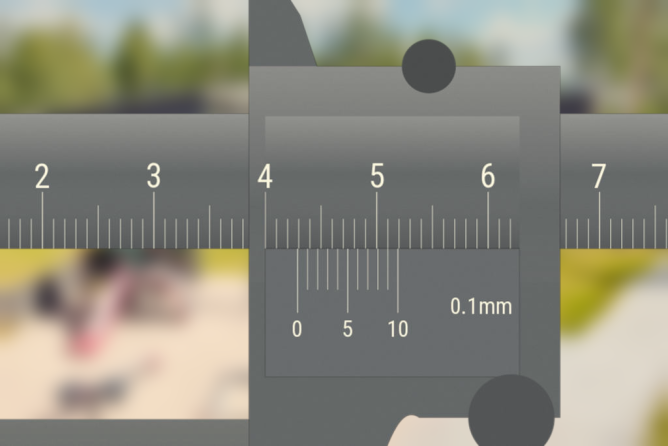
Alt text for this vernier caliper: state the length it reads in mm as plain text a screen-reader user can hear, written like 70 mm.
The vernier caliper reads 42.9 mm
